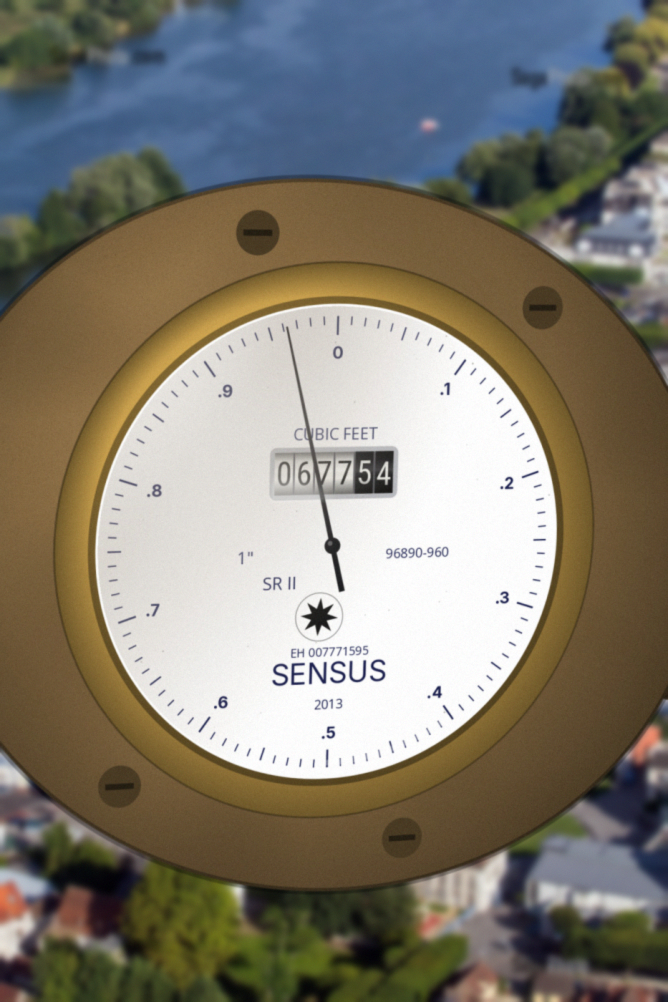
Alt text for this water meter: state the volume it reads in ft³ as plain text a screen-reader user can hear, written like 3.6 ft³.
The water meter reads 67753.96 ft³
